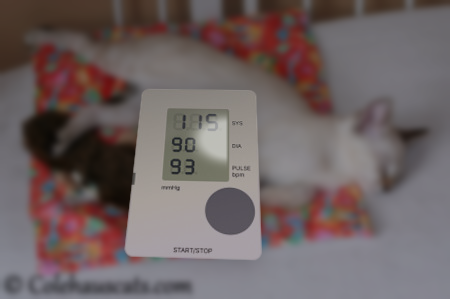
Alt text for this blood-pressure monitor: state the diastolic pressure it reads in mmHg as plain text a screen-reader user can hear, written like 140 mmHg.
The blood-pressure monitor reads 90 mmHg
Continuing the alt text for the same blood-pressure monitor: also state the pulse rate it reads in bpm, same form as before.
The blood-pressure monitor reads 93 bpm
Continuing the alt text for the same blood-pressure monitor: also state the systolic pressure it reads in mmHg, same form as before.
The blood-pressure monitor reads 115 mmHg
